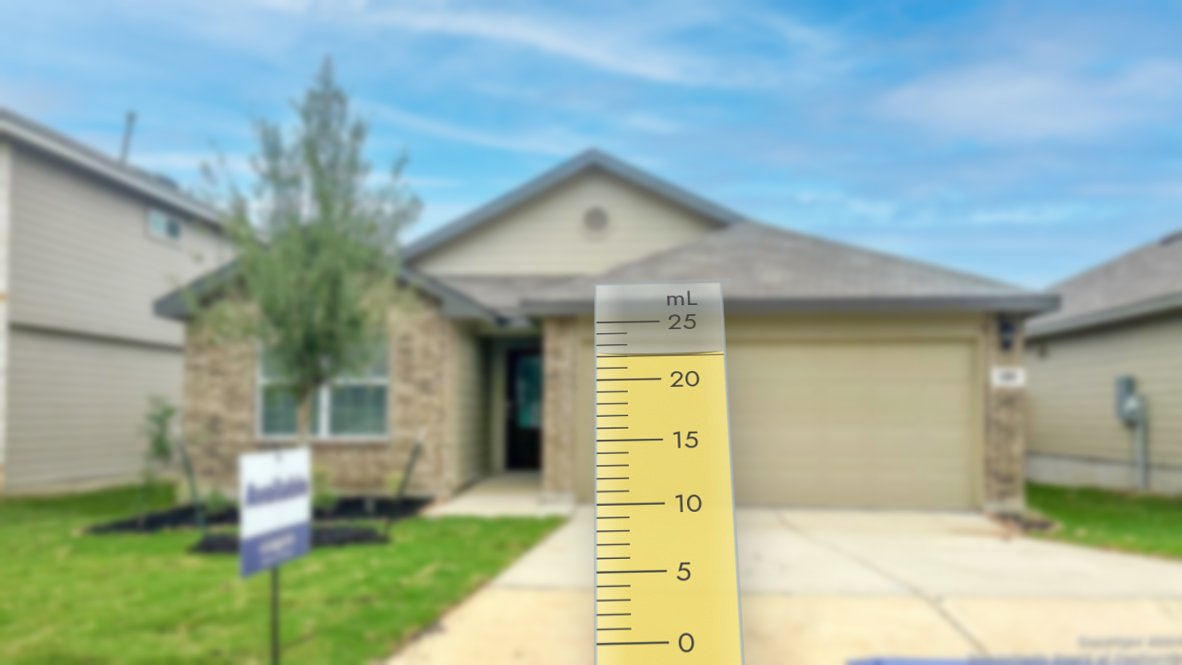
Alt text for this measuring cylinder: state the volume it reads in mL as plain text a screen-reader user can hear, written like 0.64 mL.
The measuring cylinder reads 22 mL
